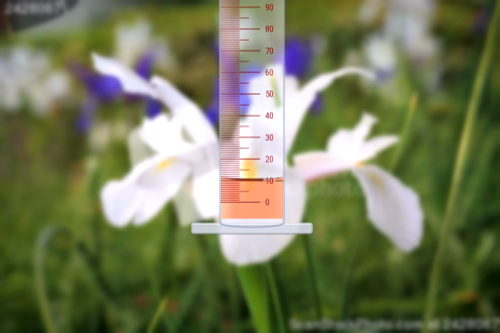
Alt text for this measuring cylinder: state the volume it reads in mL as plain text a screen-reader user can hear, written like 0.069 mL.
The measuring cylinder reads 10 mL
